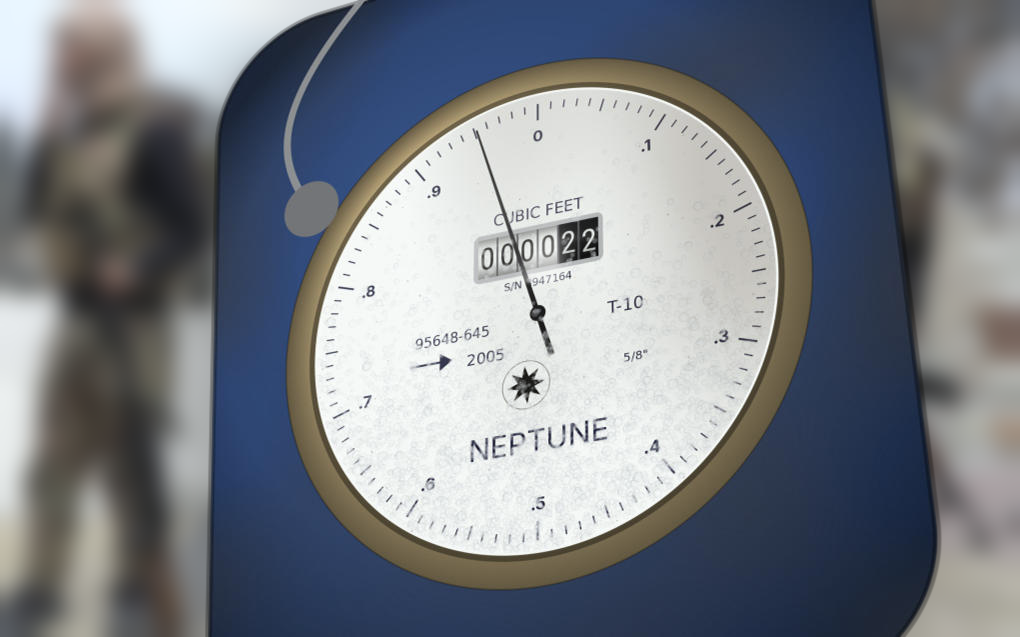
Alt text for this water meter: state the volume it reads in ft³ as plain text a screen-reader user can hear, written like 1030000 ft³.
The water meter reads 21.95 ft³
